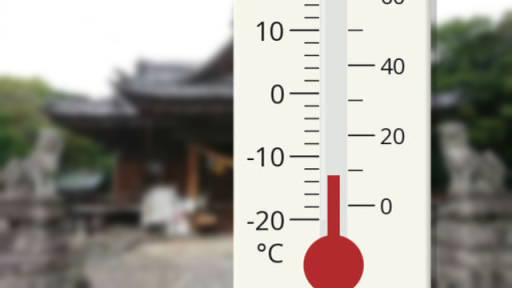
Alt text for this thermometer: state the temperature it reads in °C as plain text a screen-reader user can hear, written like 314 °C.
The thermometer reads -13 °C
